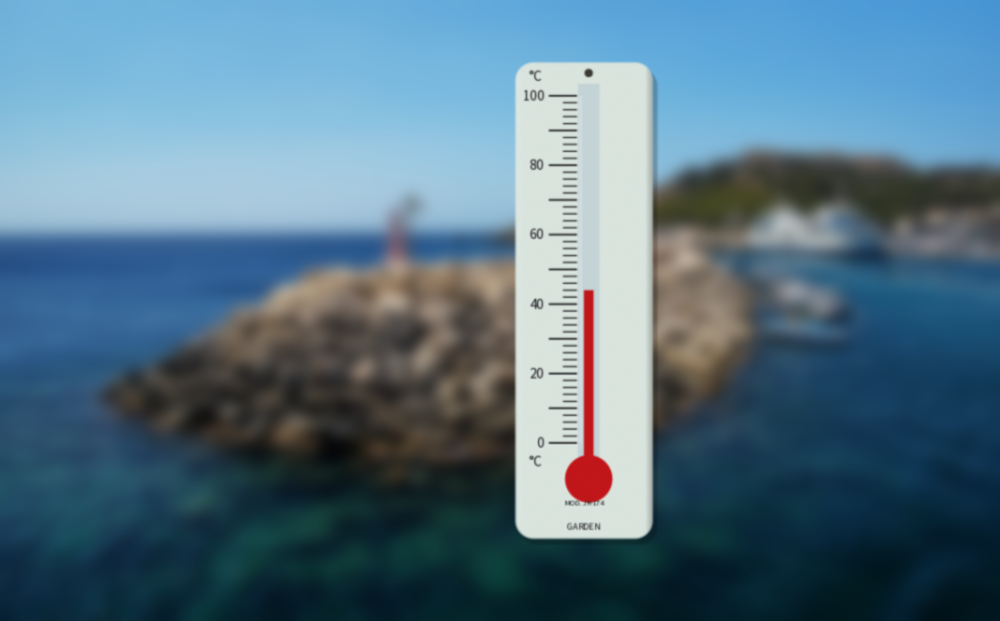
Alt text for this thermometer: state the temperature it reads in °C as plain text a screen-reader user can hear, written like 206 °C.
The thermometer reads 44 °C
